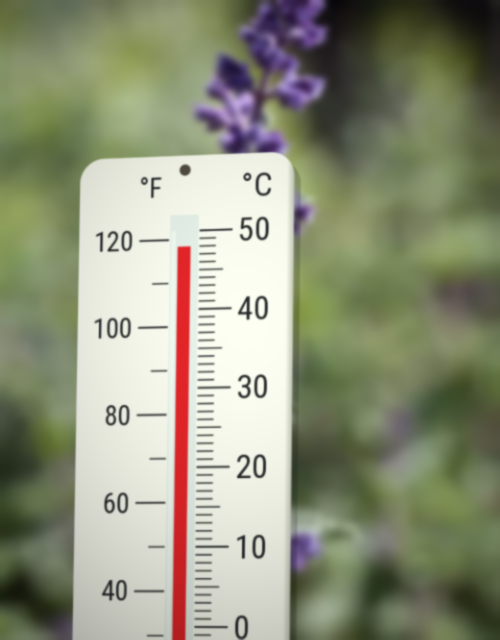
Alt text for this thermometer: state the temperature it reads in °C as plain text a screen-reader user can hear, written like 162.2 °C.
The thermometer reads 48 °C
